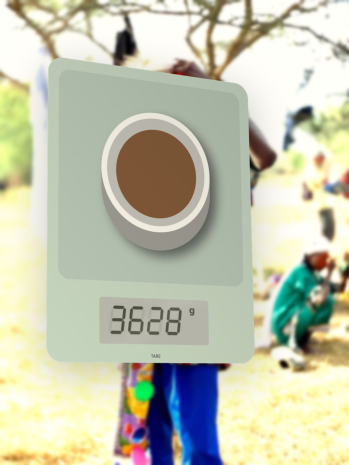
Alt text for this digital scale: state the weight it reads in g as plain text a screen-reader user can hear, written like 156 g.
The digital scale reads 3628 g
